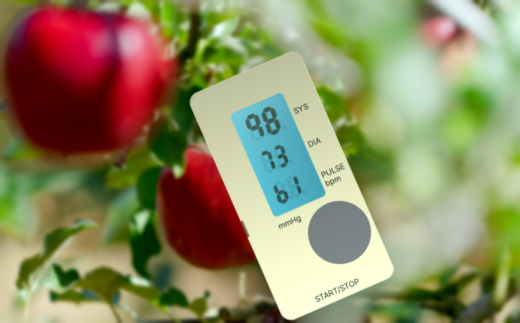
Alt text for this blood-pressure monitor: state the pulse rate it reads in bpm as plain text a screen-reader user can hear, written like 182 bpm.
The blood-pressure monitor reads 61 bpm
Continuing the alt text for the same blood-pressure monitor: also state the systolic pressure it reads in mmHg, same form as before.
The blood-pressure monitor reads 98 mmHg
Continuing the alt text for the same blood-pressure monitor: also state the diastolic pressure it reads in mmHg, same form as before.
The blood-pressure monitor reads 73 mmHg
